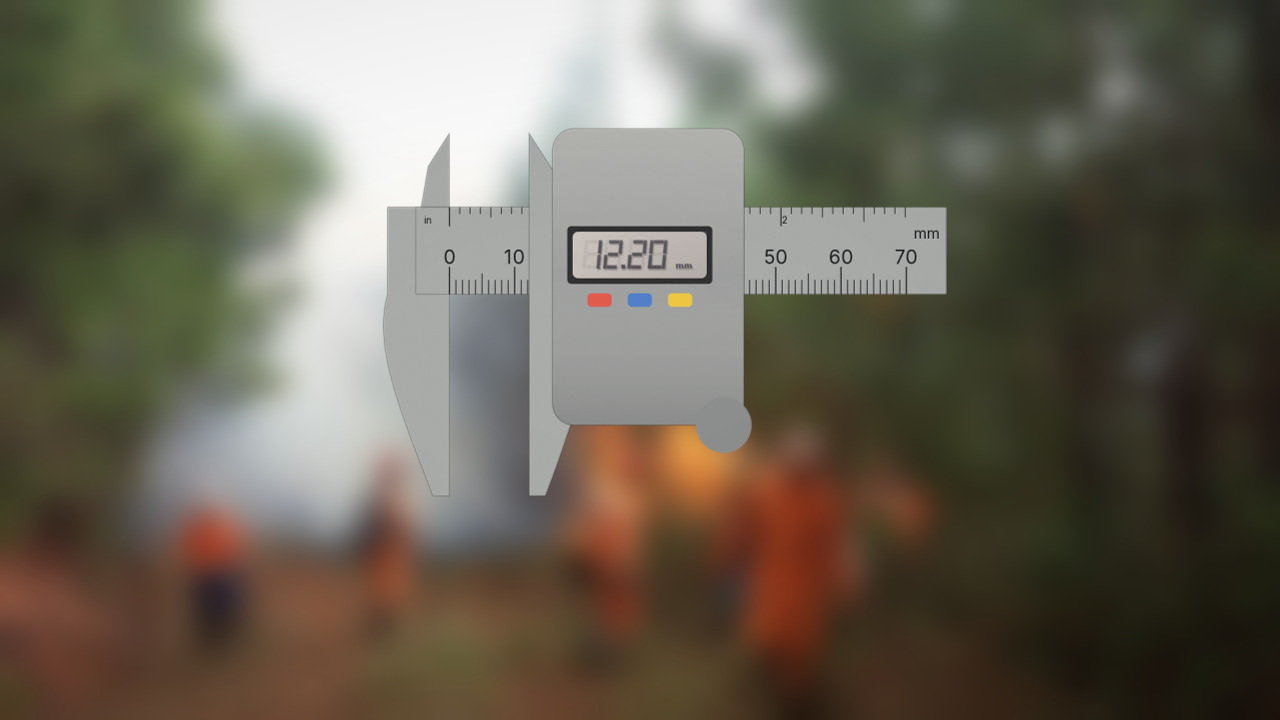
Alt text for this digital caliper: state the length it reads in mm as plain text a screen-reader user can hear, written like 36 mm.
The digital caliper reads 12.20 mm
